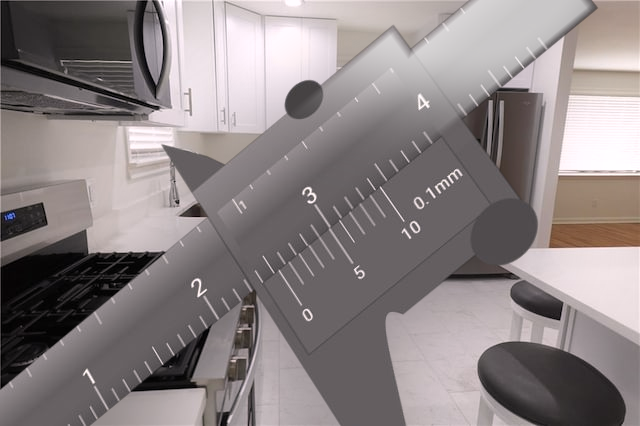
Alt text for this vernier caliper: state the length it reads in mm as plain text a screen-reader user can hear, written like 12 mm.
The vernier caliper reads 25.4 mm
